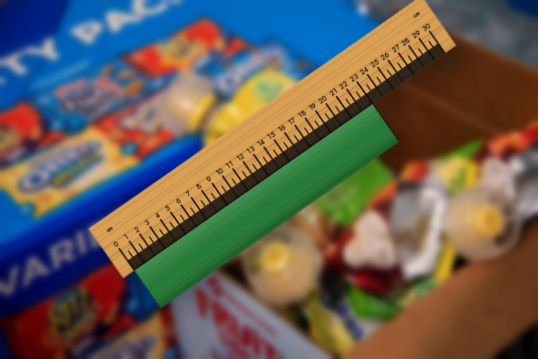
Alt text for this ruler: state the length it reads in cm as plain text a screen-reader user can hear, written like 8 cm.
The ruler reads 23 cm
